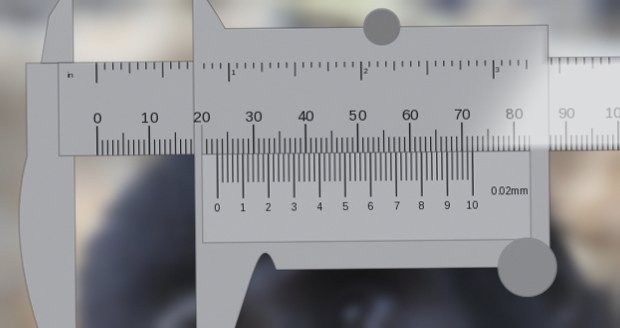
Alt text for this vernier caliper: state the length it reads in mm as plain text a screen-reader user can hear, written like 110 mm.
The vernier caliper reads 23.0 mm
